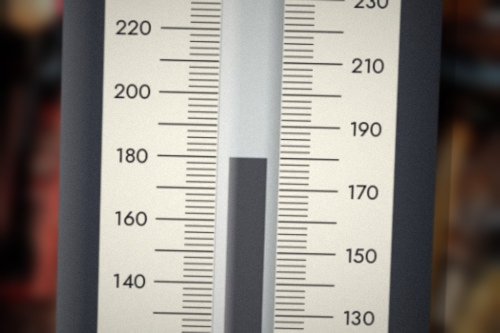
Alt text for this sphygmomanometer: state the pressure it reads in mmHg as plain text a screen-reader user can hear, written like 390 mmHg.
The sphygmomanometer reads 180 mmHg
